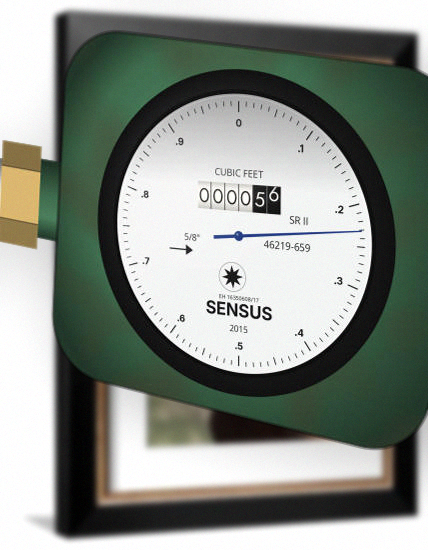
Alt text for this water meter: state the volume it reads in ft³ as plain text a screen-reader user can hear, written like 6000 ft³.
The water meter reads 56.23 ft³
